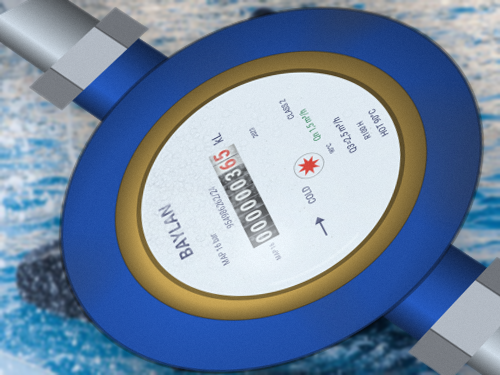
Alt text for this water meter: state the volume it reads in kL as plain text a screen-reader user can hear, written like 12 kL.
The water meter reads 3.65 kL
